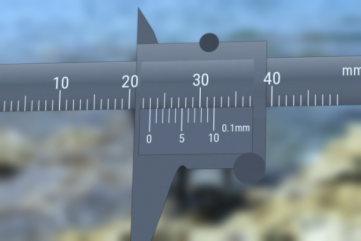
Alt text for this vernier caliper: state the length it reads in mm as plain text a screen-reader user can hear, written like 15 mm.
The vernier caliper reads 23.0 mm
